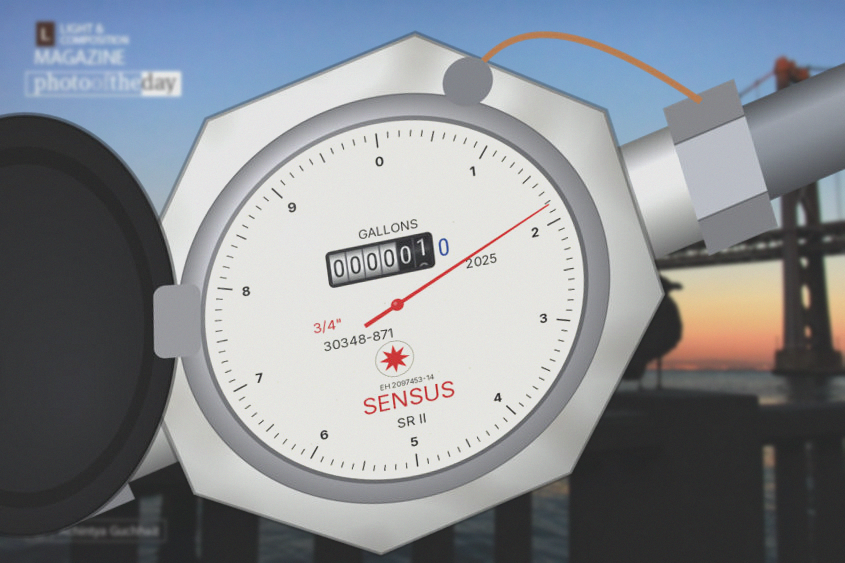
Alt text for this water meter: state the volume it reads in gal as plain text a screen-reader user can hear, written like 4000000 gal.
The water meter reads 11.8 gal
